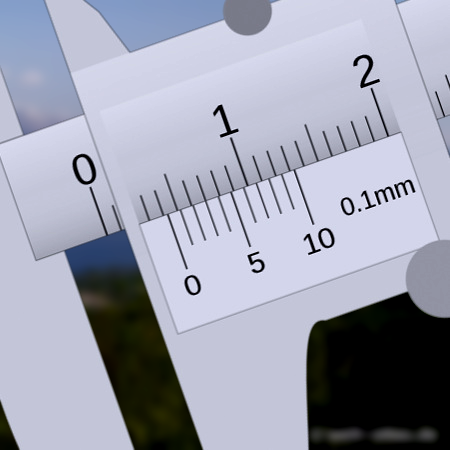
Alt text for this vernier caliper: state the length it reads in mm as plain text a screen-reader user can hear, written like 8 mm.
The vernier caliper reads 4.3 mm
